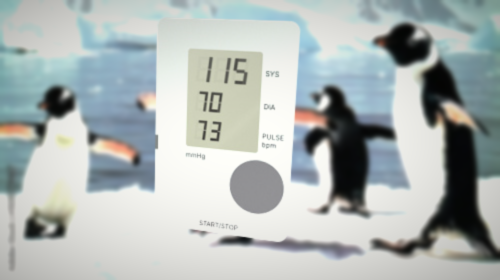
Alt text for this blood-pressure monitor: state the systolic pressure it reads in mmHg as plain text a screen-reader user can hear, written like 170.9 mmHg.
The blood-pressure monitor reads 115 mmHg
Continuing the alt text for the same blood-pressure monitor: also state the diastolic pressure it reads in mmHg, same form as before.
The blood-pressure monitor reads 70 mmHg
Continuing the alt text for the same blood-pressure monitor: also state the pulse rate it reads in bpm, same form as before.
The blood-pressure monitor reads 73 bpm
